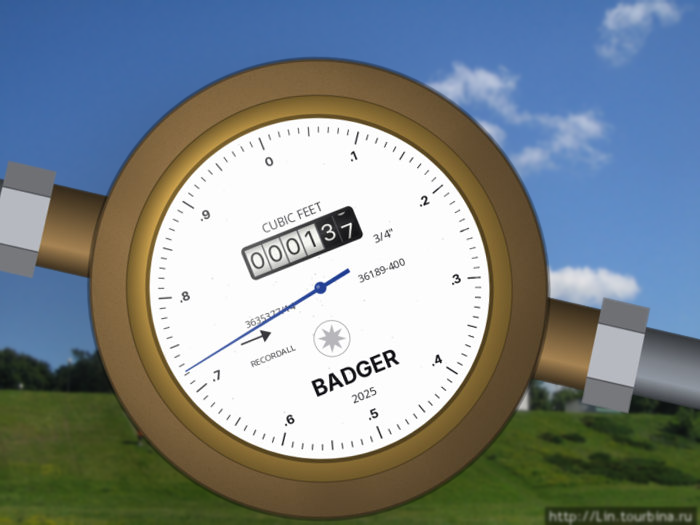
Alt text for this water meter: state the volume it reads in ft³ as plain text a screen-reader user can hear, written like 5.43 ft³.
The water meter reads 136.72 ft³
